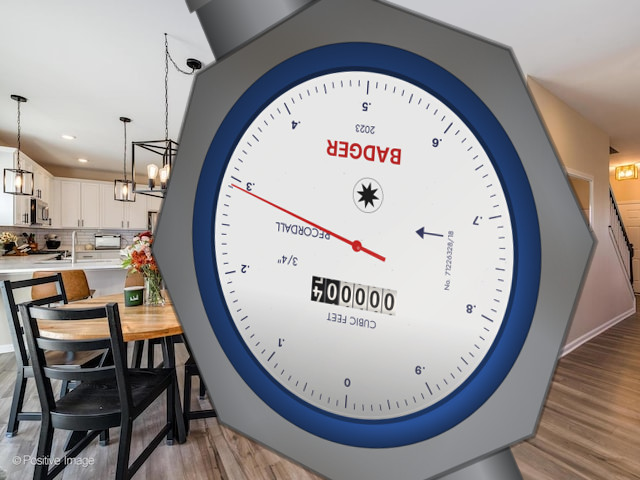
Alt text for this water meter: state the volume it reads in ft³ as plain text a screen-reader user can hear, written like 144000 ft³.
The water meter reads 4.29 ft³
